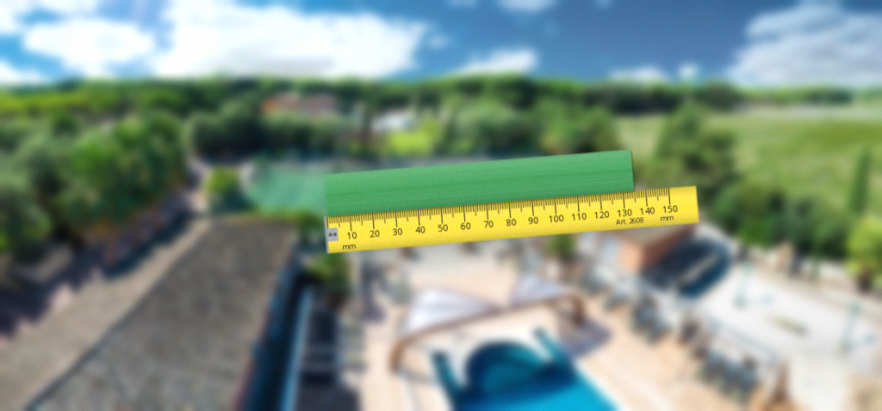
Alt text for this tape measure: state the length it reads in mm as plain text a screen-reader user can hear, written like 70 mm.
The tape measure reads 135 mm
